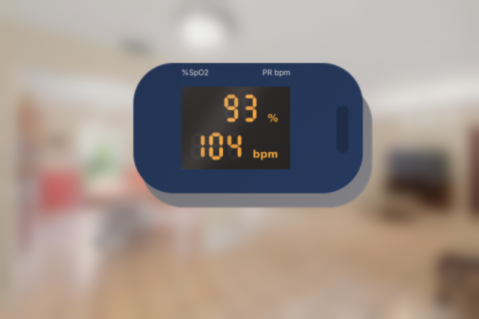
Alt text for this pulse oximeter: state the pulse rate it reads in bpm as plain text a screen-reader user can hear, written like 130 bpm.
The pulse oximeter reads 104 bpm
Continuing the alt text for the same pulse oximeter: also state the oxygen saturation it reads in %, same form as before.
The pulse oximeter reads 93 %
